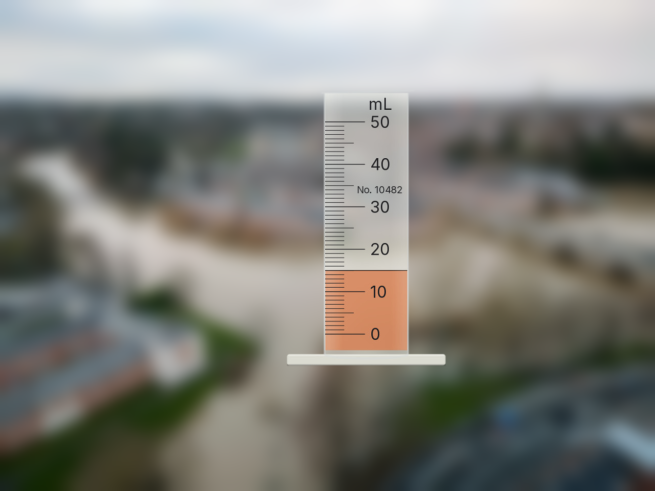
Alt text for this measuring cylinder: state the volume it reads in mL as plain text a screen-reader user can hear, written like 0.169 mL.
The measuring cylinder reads 15 mL
